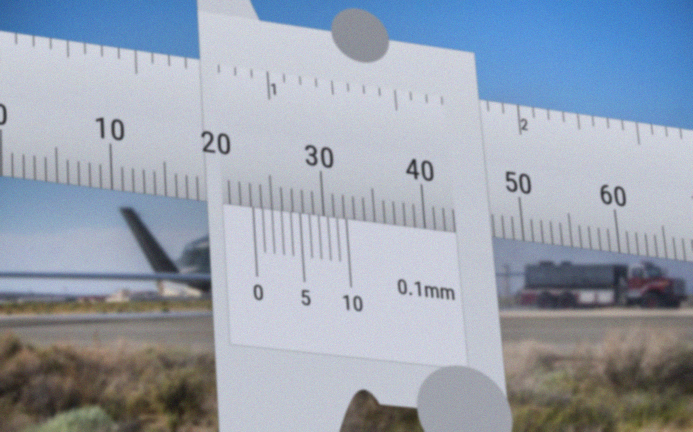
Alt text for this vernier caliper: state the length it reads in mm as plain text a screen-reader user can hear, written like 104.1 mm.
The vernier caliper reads 23.2 mm
